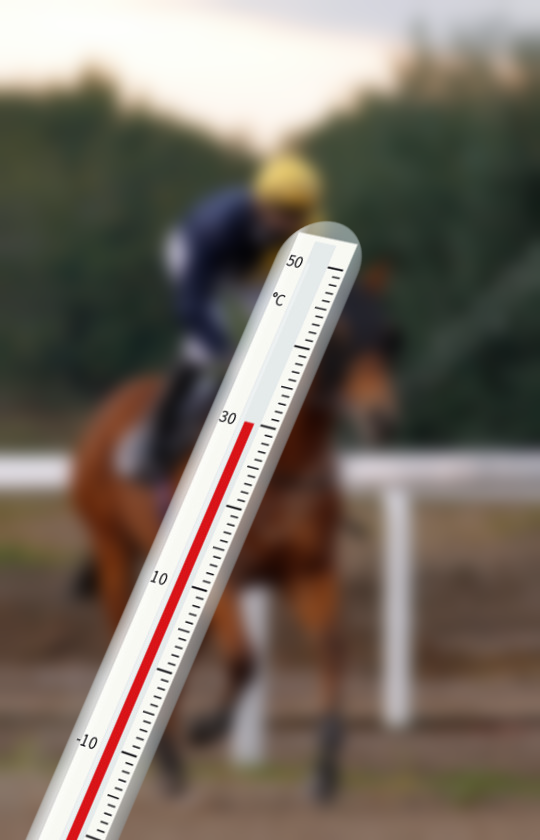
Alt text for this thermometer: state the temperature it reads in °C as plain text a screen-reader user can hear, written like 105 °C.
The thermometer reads 30 °C
